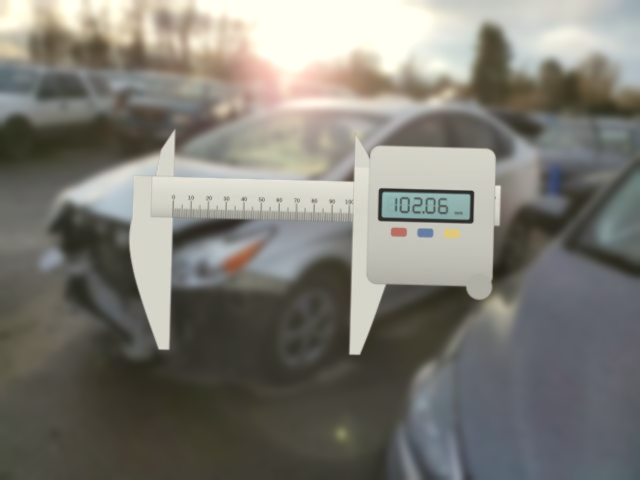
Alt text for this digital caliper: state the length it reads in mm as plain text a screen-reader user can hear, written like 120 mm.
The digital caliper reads 102.06 mm
